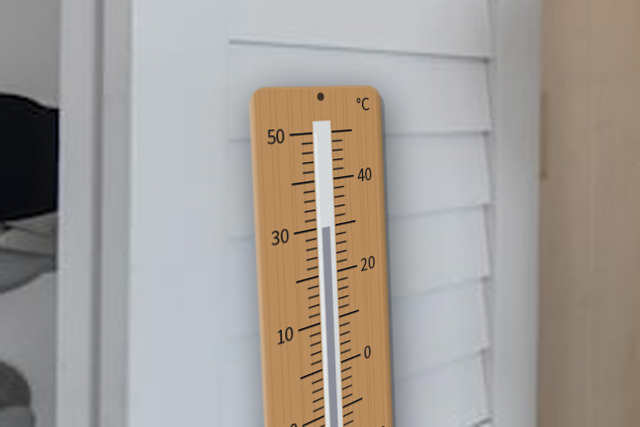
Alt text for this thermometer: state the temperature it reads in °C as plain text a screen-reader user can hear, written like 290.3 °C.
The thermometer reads 30 °C
